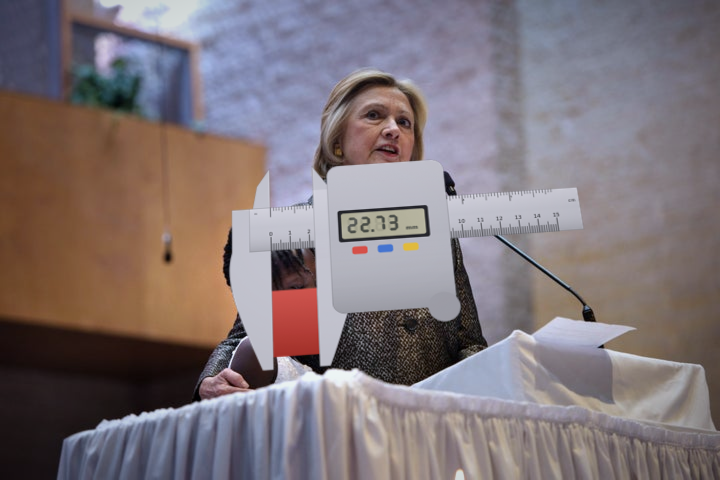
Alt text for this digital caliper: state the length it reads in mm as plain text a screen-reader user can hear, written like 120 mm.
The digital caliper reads 22.73 mm
